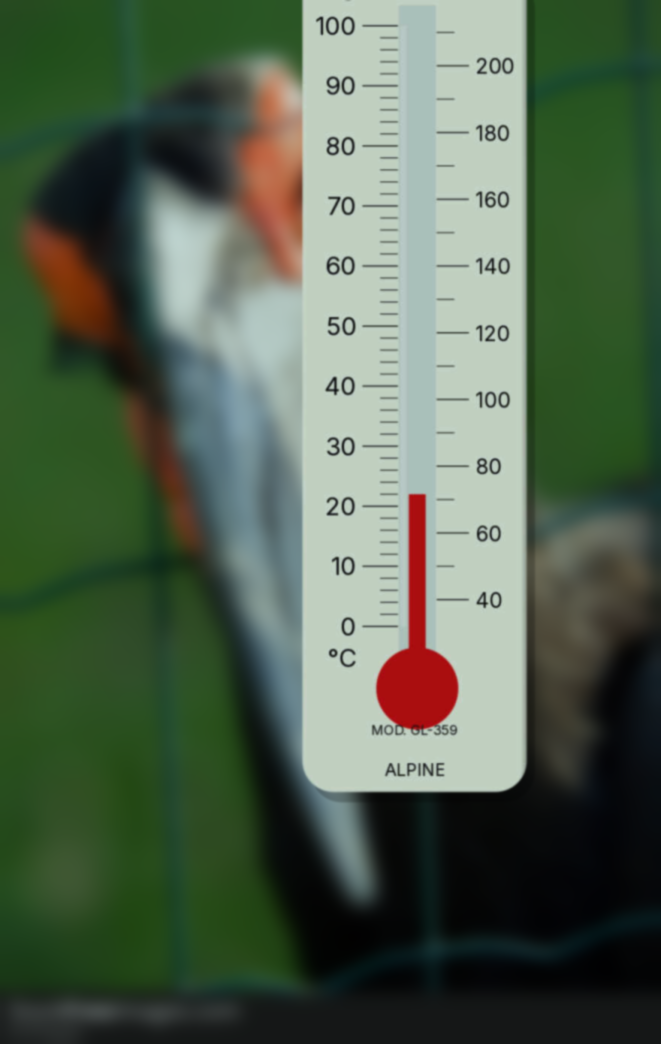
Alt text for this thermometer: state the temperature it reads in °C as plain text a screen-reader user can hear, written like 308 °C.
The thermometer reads 22 °C
